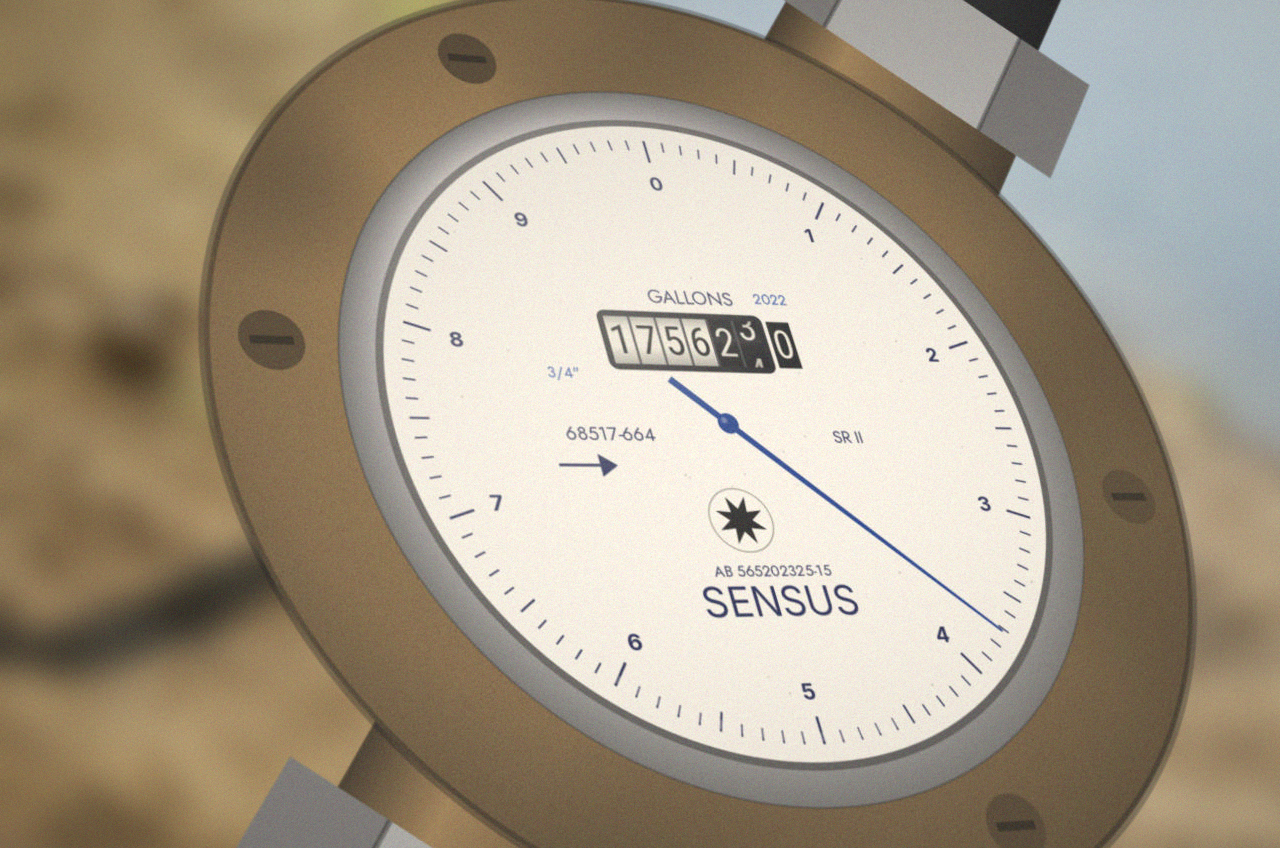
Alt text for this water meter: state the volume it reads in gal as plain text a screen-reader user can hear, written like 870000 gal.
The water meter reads 1756233.7 gal
